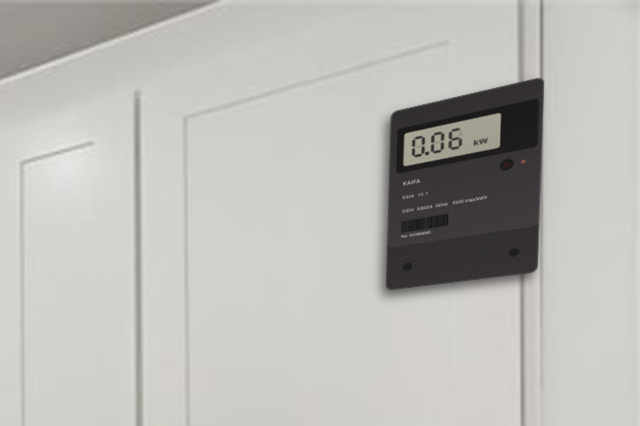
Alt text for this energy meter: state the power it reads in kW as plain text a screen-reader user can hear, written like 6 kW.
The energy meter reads 0.06 kW
